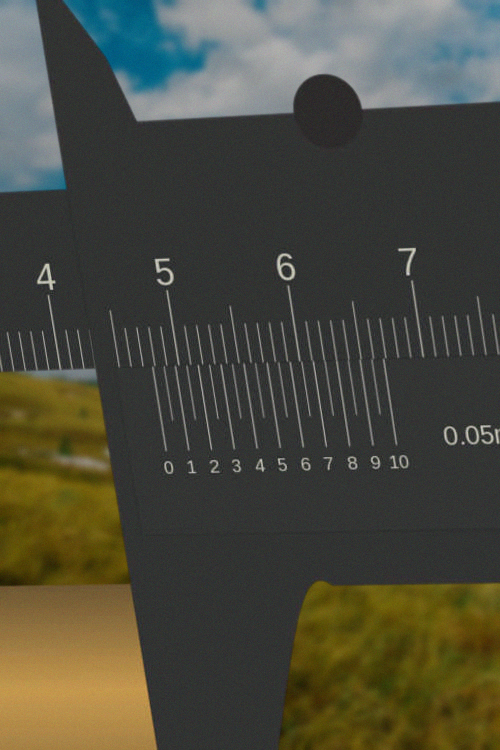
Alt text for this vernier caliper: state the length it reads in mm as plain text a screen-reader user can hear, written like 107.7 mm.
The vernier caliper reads 47.8 mm
